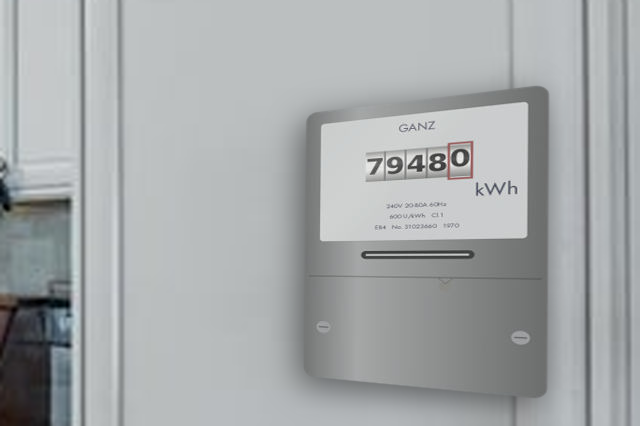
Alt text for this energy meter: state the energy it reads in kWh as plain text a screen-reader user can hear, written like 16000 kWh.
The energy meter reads 7948.0 kWh
